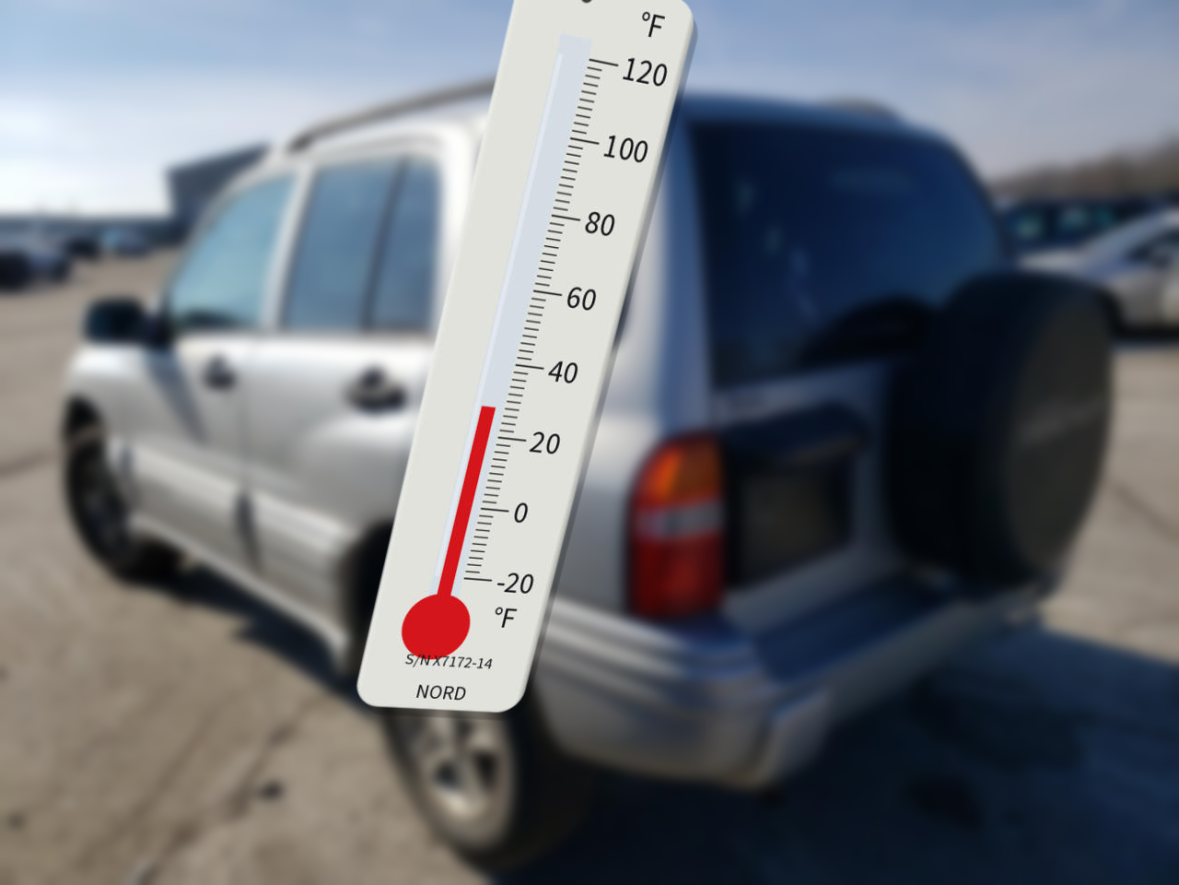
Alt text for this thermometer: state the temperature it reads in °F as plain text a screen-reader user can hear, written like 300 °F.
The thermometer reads 28 °F
